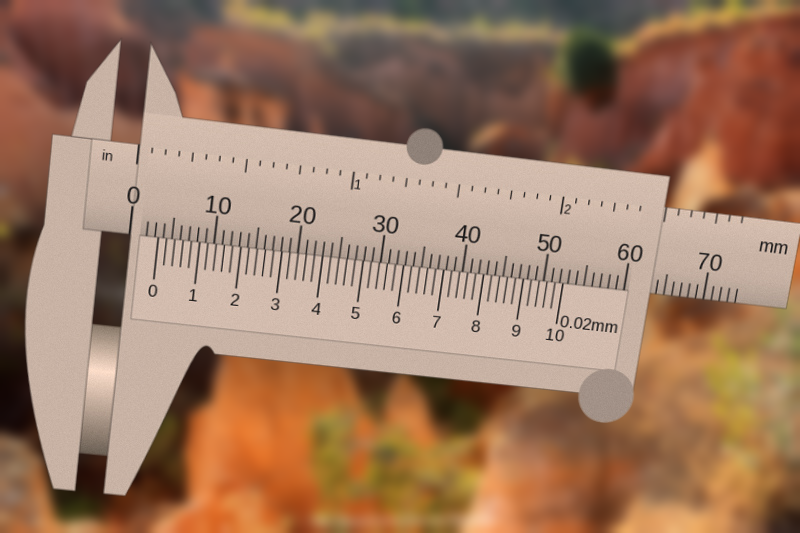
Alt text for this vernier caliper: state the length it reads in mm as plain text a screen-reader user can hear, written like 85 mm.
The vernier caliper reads 3.4 mm
